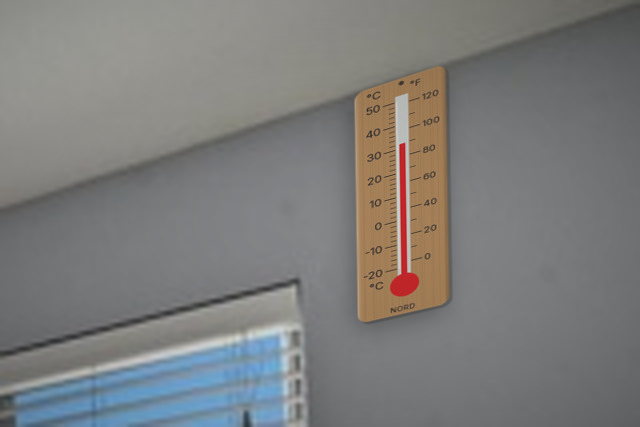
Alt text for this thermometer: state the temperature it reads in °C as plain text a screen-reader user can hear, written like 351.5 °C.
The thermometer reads 32 °C
